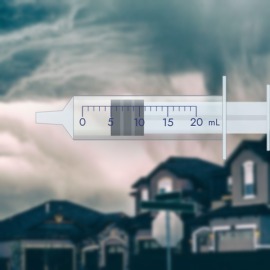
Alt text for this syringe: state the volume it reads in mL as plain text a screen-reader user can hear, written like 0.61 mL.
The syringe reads 5 mL
